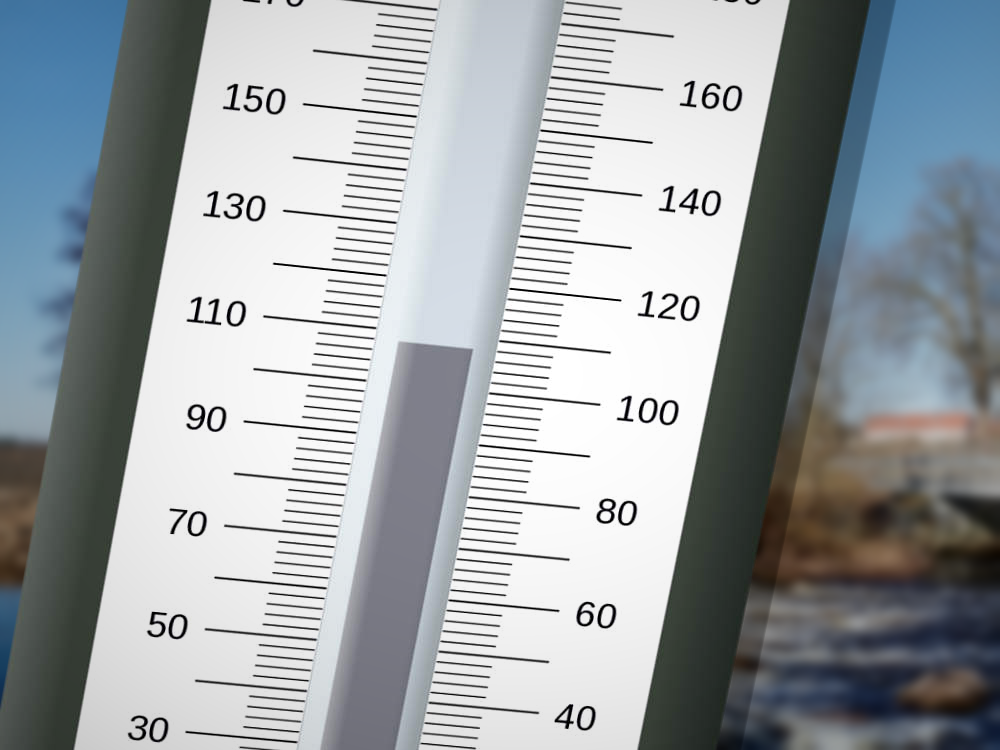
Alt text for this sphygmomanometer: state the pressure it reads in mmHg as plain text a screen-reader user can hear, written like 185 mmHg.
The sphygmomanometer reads 108 mmHg
